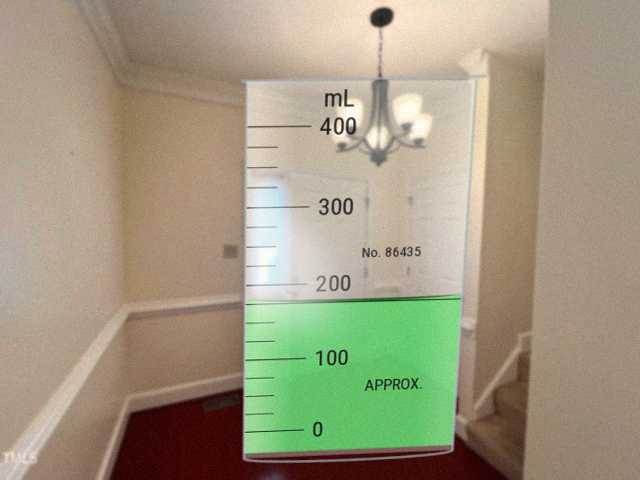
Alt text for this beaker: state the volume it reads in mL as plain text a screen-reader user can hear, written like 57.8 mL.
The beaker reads 175 mL
